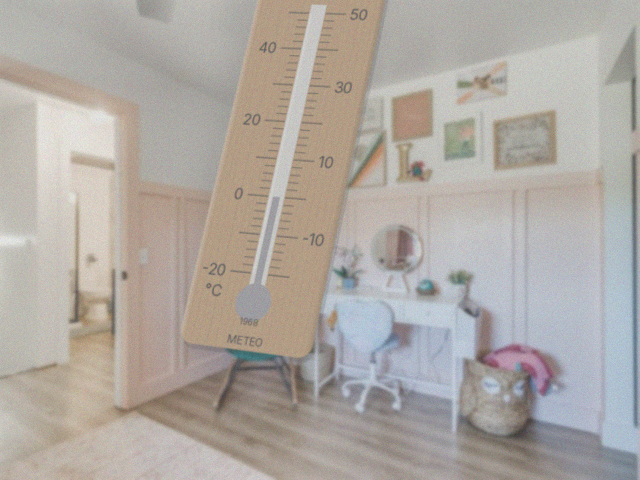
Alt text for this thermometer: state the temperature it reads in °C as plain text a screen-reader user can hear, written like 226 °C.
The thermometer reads 0 °C
